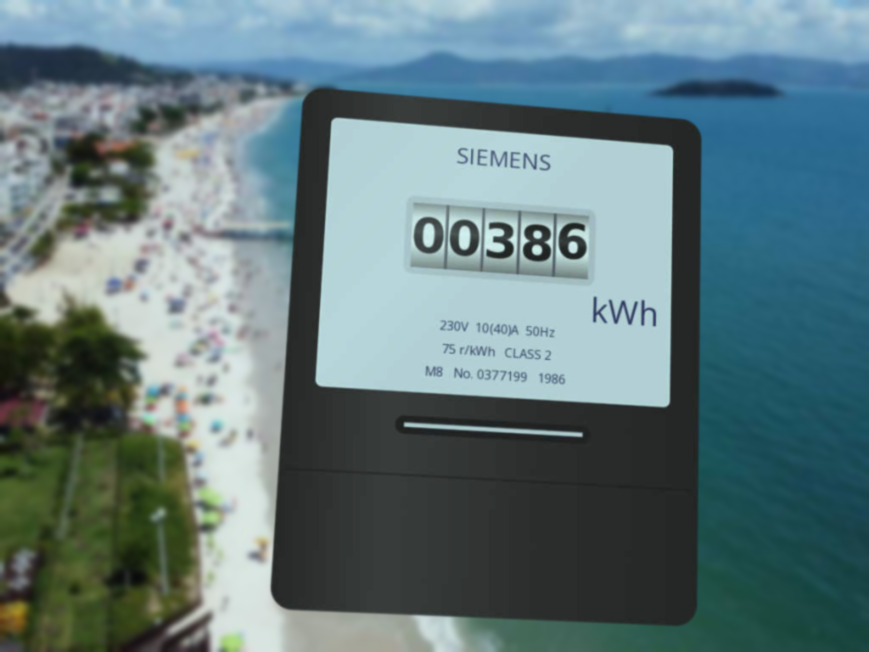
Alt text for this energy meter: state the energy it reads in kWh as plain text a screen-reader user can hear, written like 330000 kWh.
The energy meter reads 386 kWh
